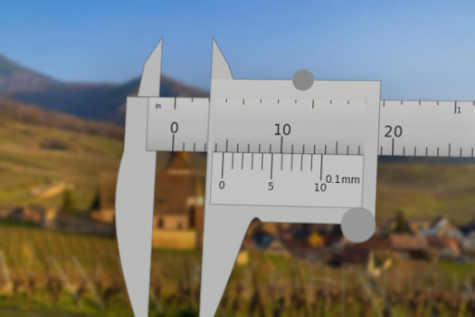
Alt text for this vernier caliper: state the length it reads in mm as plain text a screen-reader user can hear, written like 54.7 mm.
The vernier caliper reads 4.7 mm
